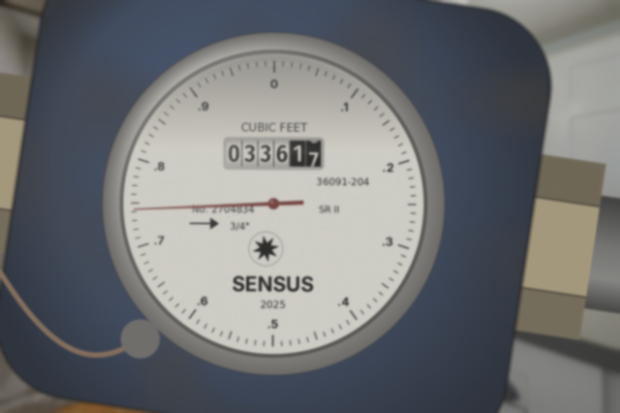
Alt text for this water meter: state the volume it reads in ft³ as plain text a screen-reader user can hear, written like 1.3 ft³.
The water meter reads 33616.74 ft³
